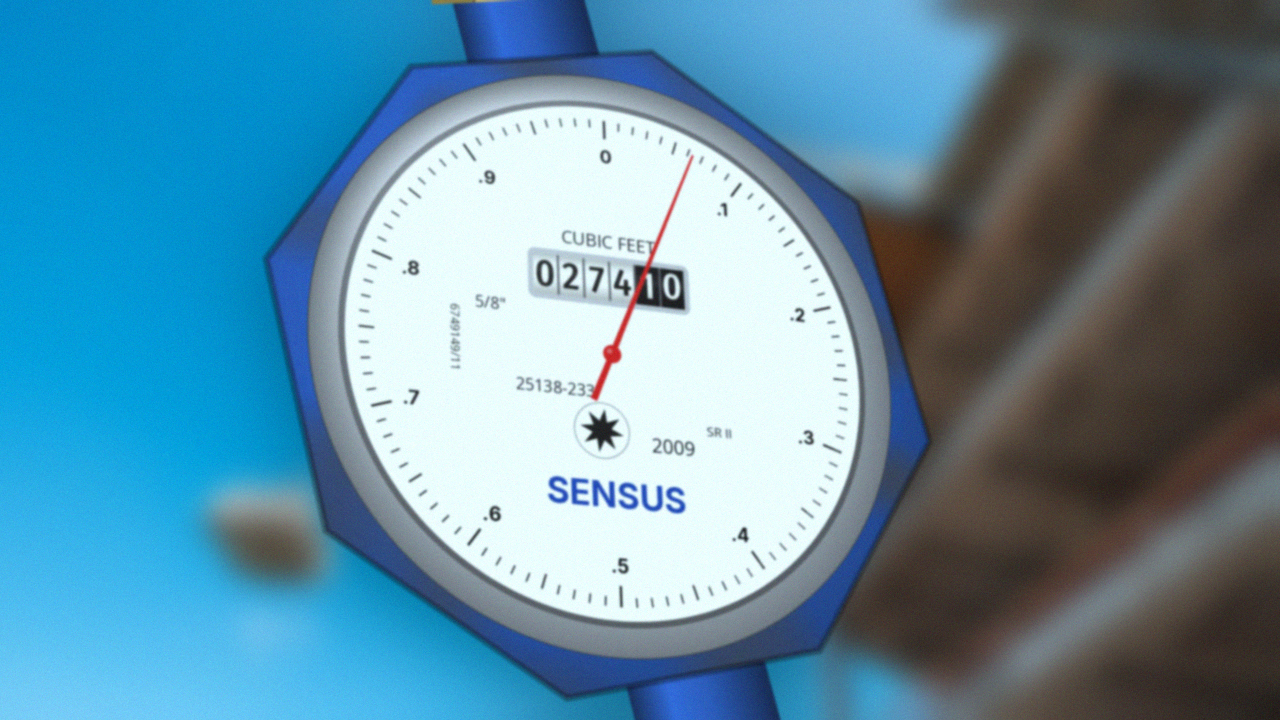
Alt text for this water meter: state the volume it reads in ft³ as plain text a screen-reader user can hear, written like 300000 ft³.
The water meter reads 27410.06 ft³
